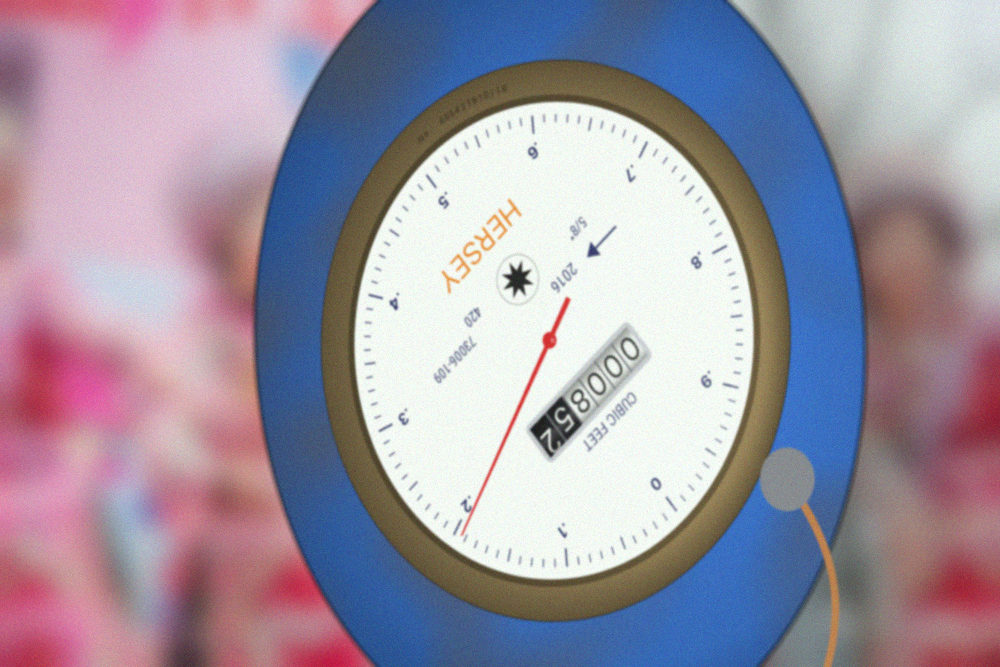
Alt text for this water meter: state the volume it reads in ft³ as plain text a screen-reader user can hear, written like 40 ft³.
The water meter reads 852.19 ft³
